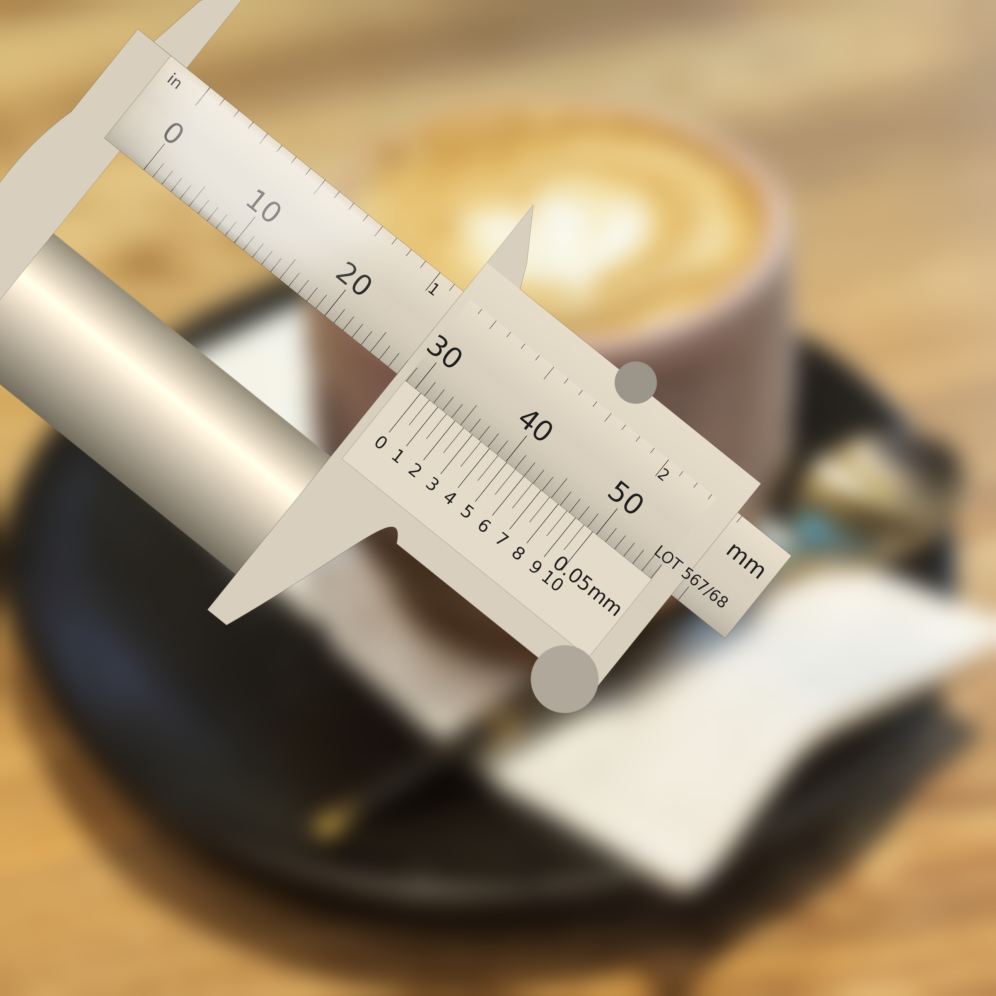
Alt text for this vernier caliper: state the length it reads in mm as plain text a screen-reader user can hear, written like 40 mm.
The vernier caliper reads 30.6 mm
